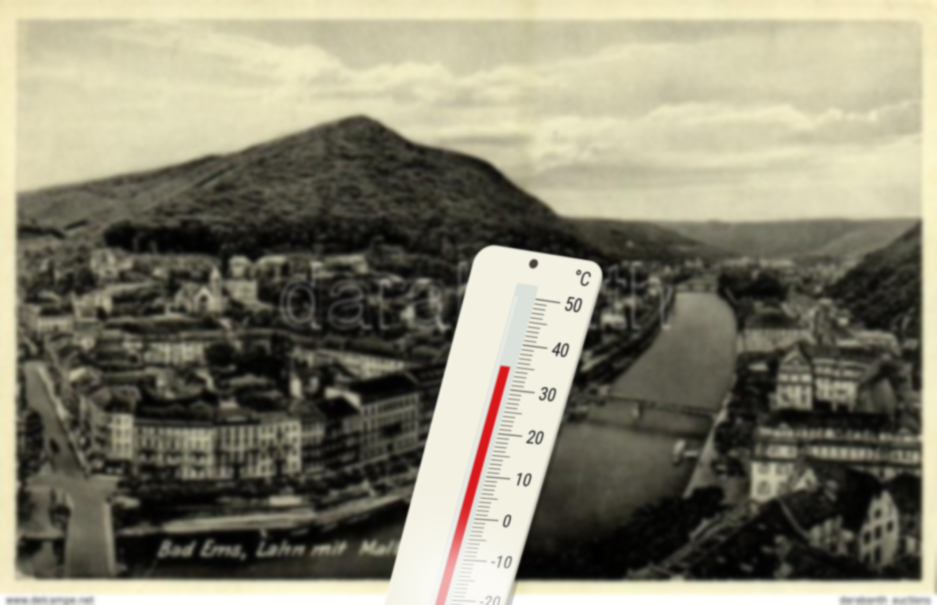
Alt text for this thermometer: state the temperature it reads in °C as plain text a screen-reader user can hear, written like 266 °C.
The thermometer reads 35 °C
